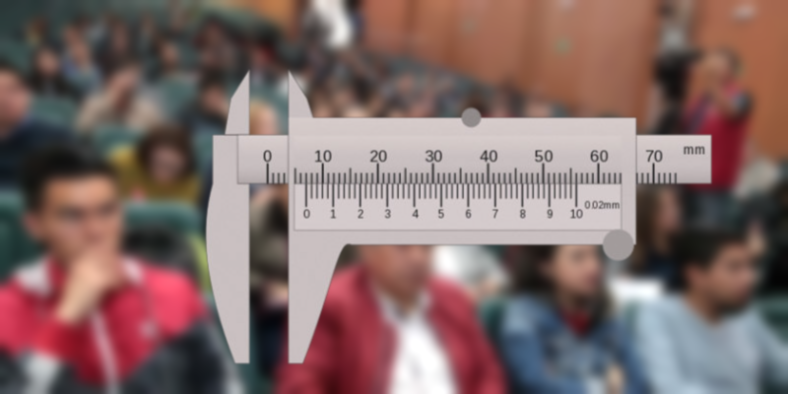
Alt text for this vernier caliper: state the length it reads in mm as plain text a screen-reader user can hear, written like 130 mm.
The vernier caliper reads 7.0 mm
